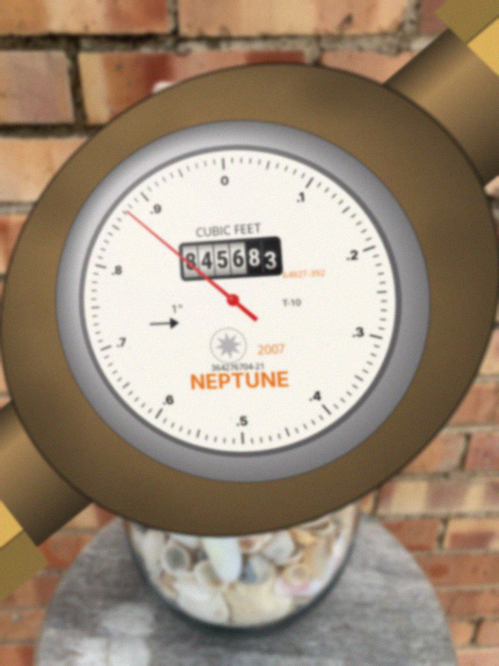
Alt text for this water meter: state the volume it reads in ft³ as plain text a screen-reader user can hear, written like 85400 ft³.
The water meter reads 845682.87 ft³
